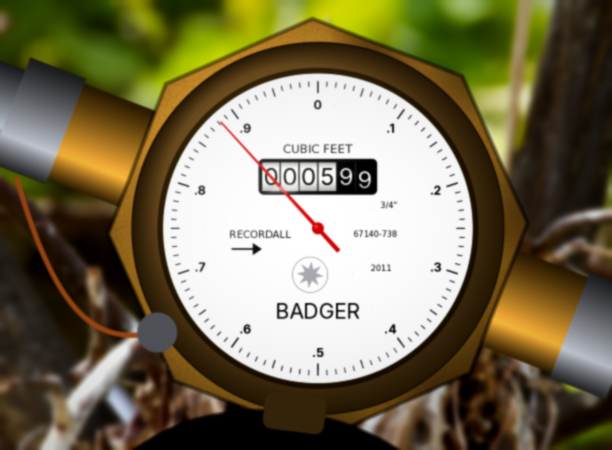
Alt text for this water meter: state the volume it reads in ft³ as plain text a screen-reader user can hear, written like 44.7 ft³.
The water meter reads 598.88 ft³
